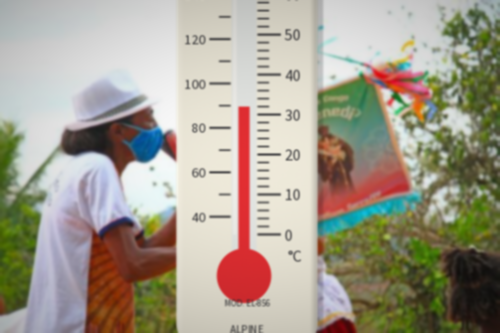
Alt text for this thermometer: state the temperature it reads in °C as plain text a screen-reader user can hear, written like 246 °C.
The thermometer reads 32 °C
